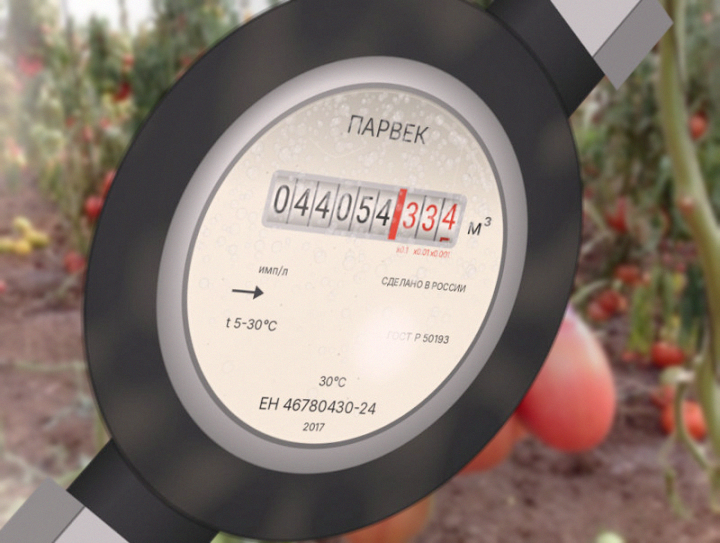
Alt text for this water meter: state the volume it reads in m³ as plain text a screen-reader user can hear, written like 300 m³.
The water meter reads 44054.334 m³
